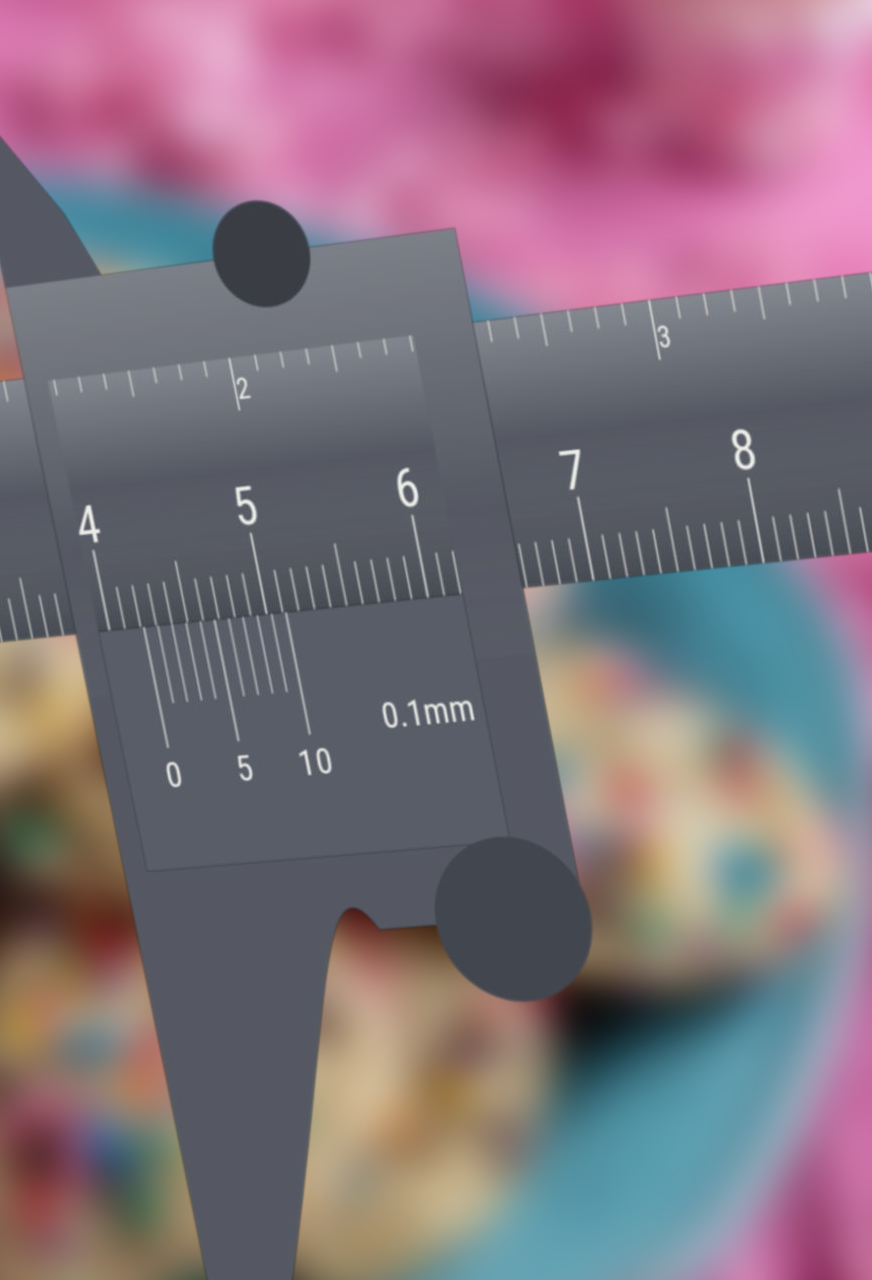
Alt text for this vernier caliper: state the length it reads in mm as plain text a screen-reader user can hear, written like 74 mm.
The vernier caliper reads 42.2 mm
